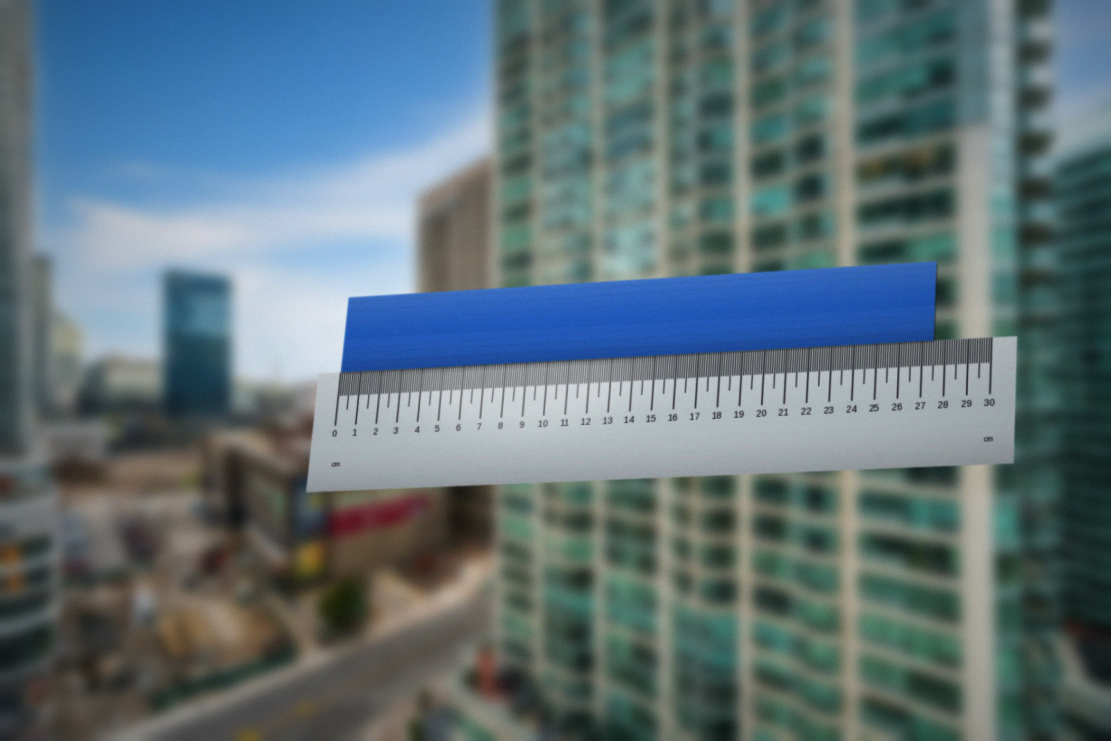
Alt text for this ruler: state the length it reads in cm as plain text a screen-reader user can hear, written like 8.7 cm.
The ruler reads 27.5 cm
